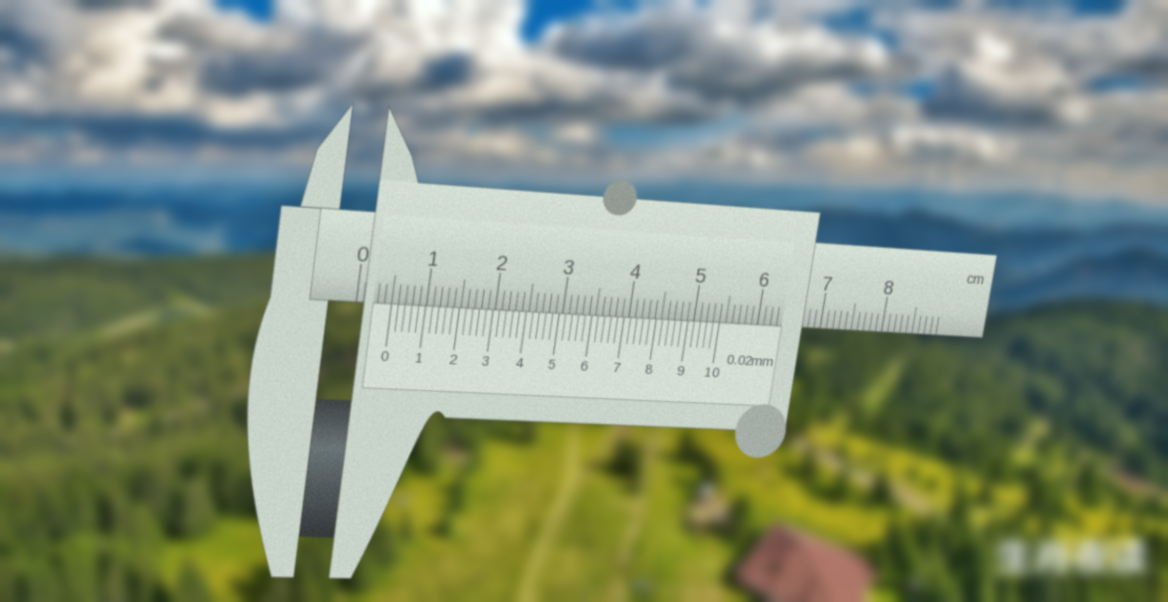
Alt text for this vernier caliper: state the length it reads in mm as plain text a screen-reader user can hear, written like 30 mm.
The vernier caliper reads 5.0 mm
